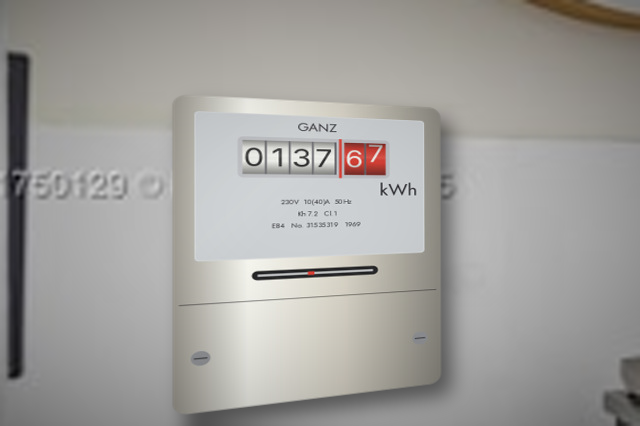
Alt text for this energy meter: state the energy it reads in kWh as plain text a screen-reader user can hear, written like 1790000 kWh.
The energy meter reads 137.67 kWh
